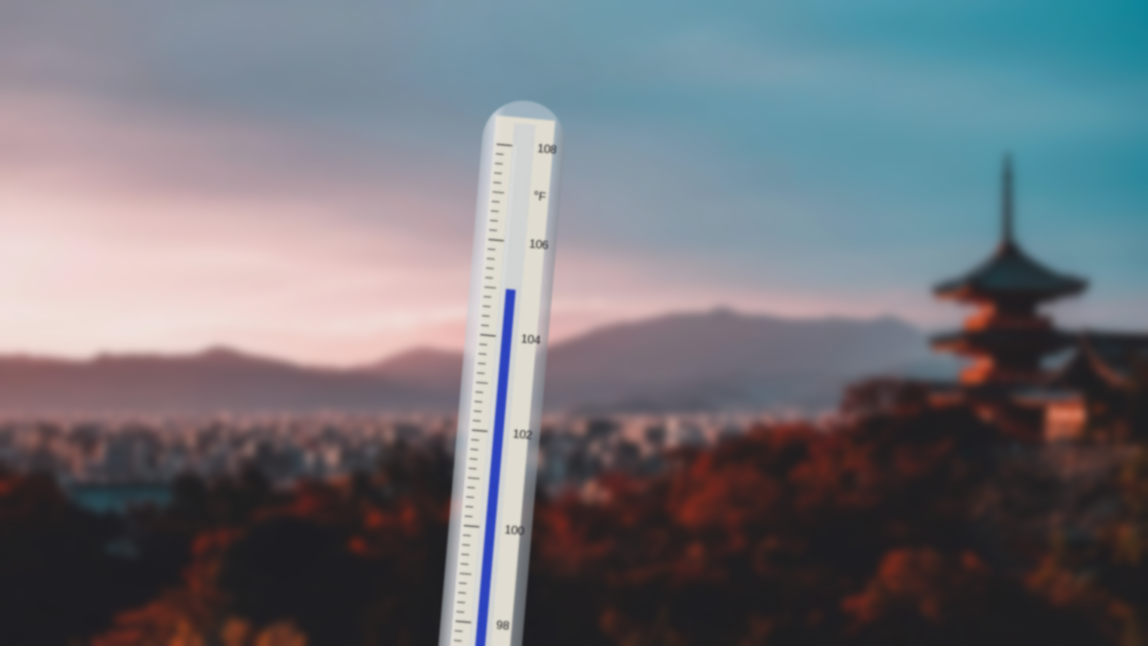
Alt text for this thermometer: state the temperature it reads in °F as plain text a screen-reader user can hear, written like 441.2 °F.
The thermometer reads 105 °F
